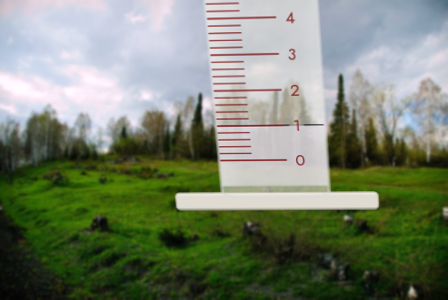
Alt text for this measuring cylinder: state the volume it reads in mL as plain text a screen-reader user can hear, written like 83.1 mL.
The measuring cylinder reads 1 mL
